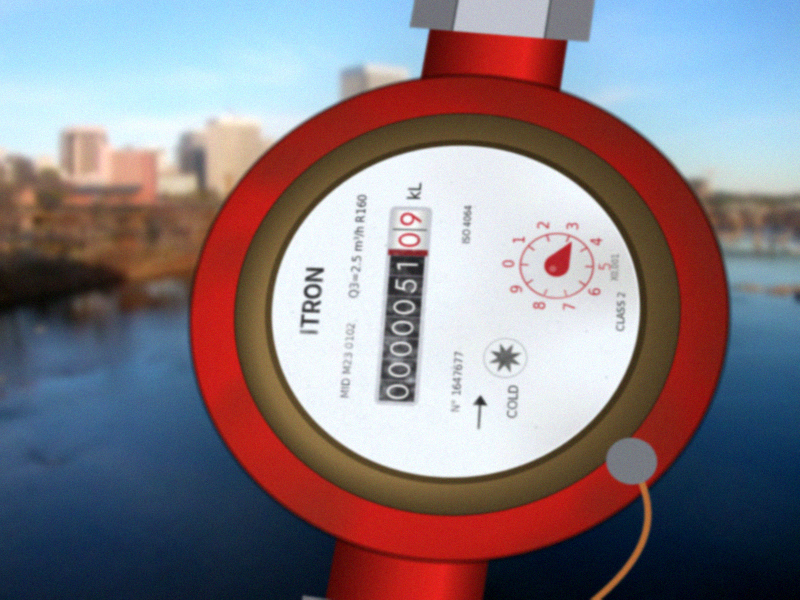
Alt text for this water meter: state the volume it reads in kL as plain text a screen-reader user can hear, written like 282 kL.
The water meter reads 51.093 kL
